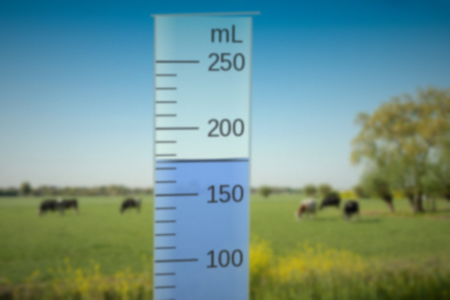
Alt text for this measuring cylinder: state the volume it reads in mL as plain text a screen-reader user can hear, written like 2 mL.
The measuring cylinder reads 175 mL
